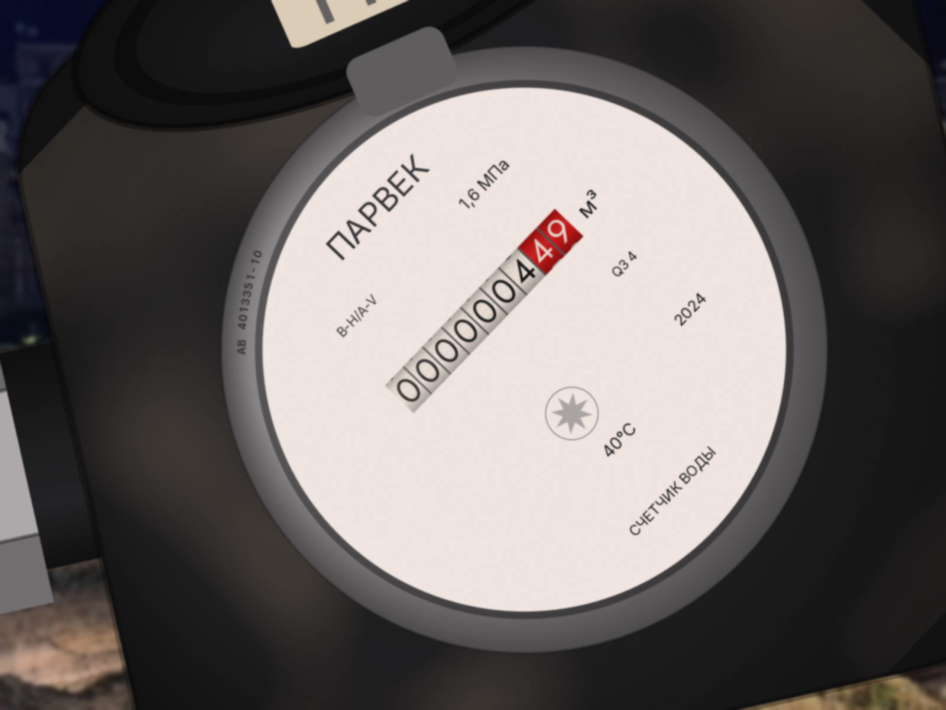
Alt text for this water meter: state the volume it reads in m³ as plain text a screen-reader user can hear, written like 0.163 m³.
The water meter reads 4.49 m³
